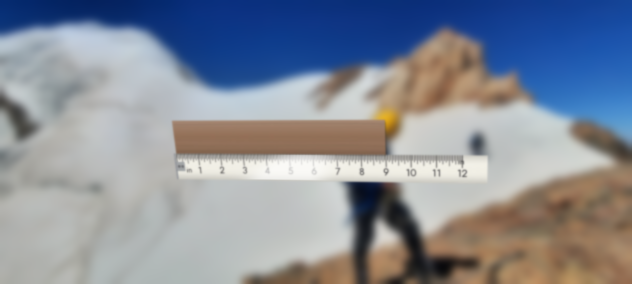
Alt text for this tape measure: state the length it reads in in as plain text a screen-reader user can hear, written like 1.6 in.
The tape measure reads 9 in
